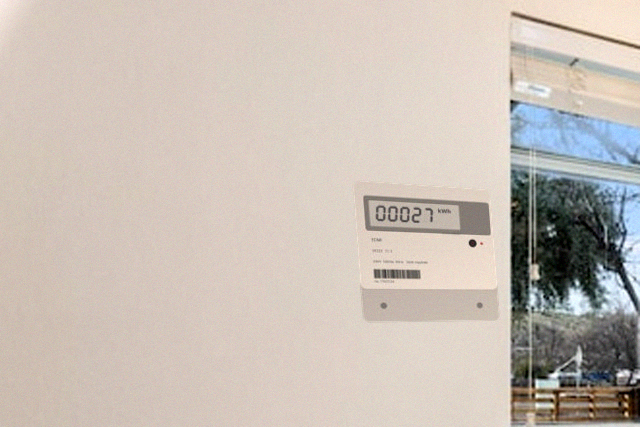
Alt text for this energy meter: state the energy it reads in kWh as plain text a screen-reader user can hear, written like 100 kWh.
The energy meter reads 27 kWh
